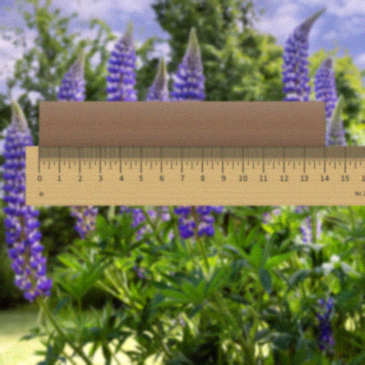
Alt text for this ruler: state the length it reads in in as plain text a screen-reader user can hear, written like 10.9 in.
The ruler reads 14 in
